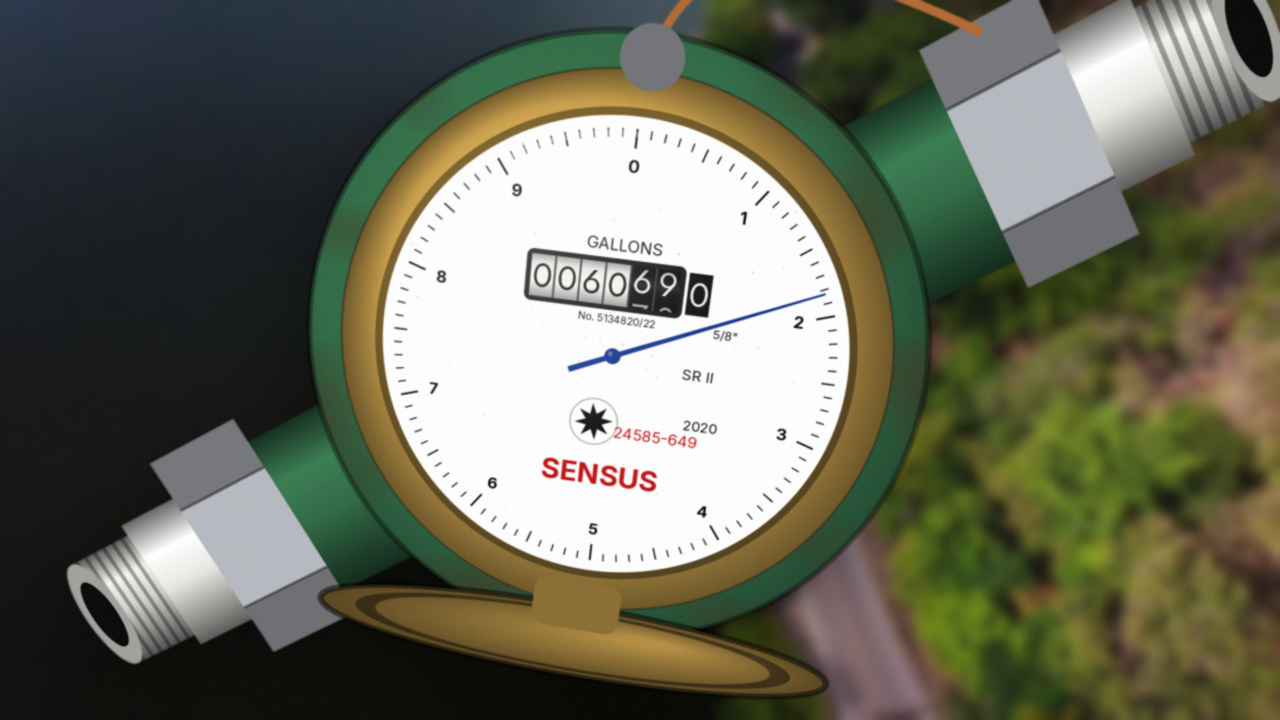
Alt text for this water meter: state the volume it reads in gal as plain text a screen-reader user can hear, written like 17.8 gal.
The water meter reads 60691.8 gal
